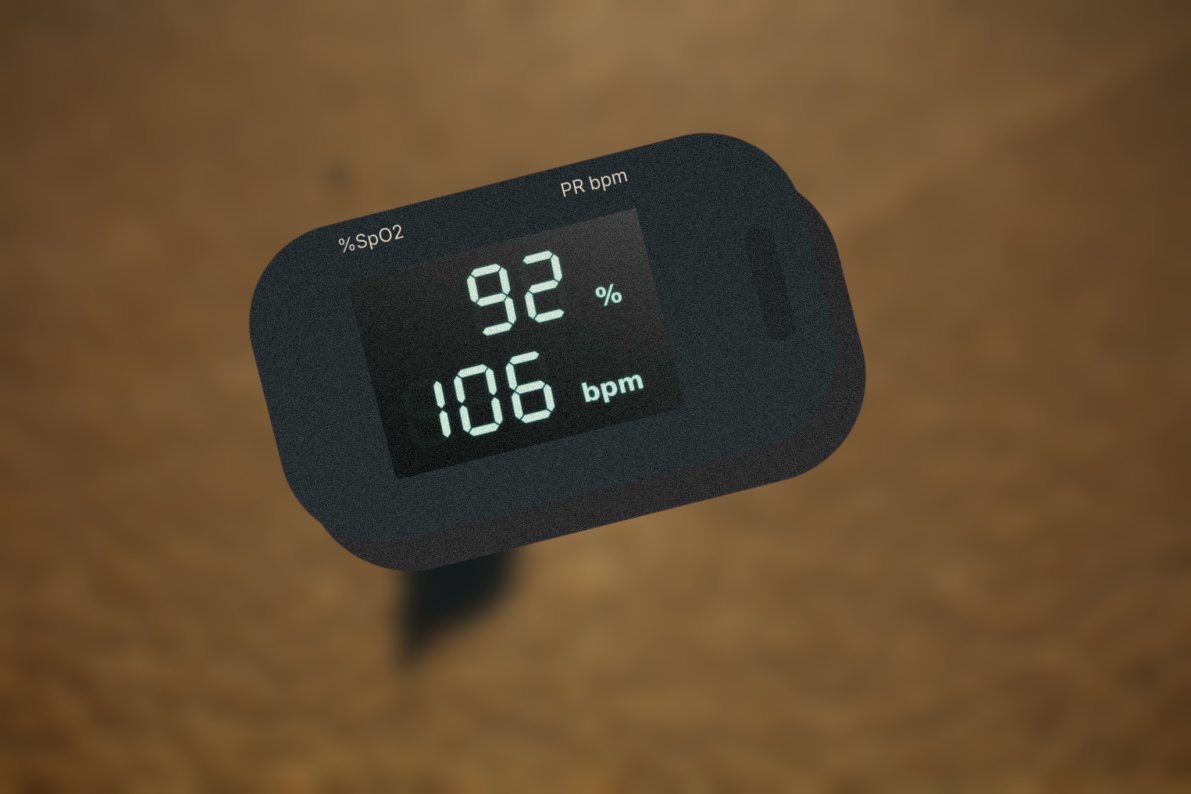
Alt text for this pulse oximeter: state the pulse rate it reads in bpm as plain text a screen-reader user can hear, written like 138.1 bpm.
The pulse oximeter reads 106 bpm
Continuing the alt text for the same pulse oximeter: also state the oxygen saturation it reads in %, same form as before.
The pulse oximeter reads 92 %
